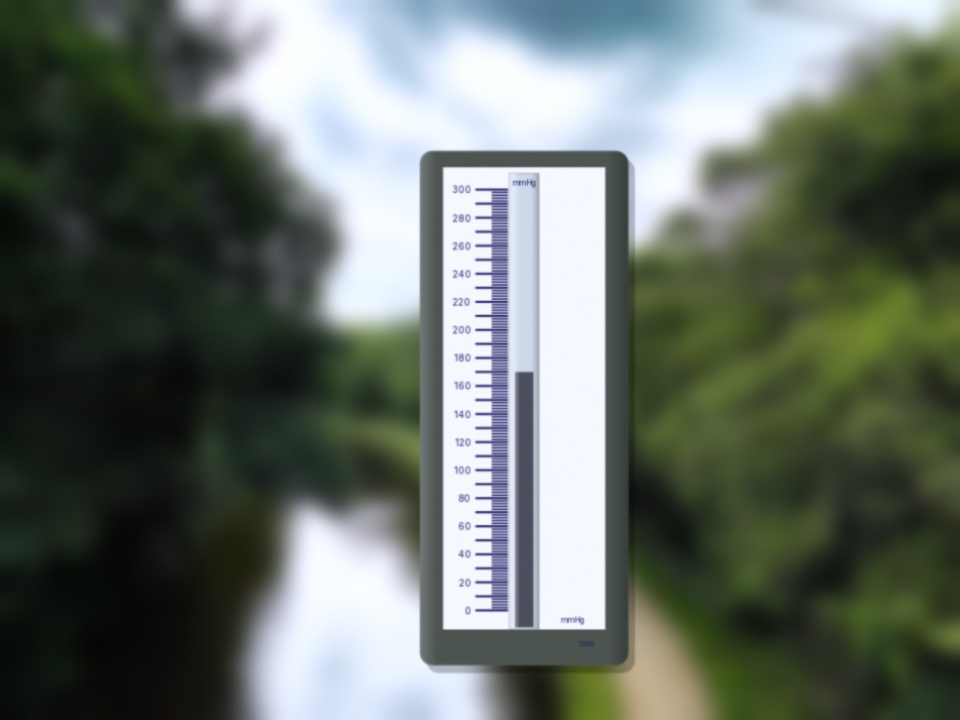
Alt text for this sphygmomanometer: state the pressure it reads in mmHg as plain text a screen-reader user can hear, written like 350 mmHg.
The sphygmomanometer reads 170 mmHg
